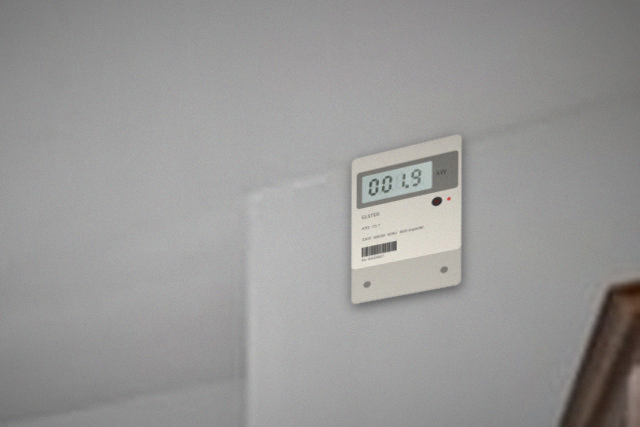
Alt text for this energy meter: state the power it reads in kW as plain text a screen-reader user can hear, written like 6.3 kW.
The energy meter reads 1.9 kW
